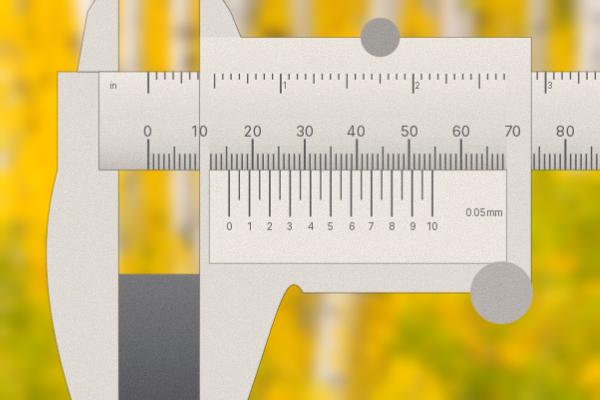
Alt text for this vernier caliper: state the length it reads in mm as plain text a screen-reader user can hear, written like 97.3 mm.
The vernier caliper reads 15.5 mm
